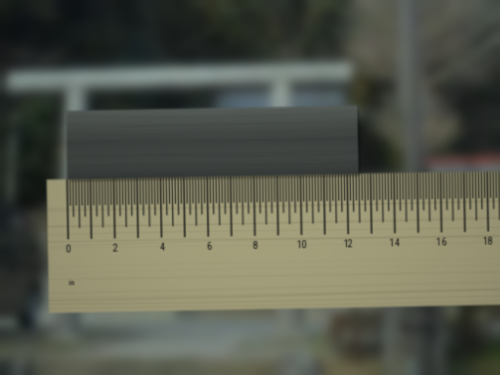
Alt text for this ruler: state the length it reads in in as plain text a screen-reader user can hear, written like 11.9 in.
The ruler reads 12.5 in
